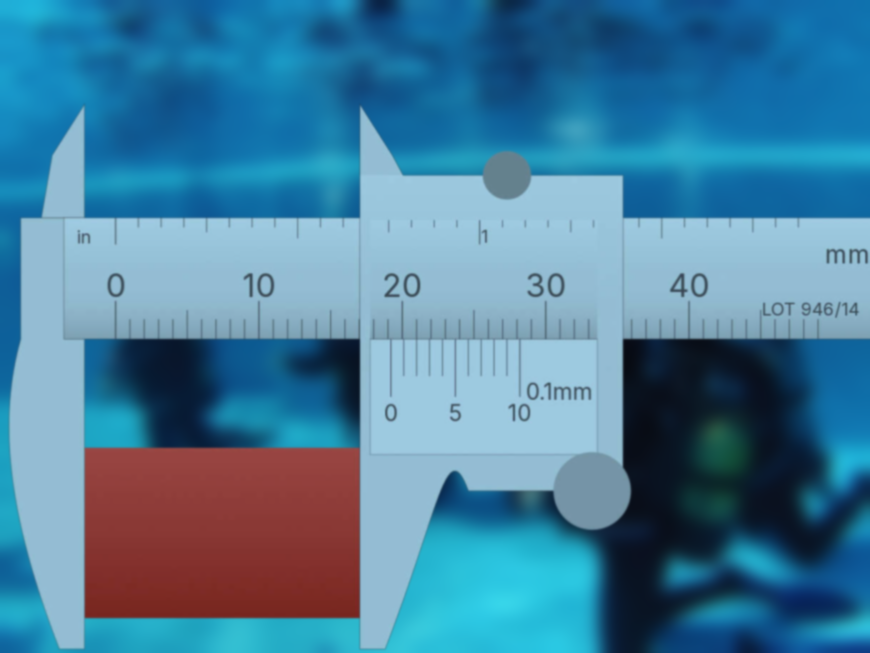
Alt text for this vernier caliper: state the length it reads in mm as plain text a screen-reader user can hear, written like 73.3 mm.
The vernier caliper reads 19.2 mm
